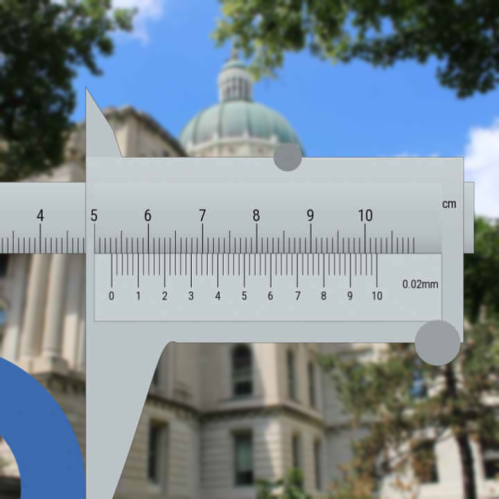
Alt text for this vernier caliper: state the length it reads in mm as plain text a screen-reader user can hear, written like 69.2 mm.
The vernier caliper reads 53.2 mm
